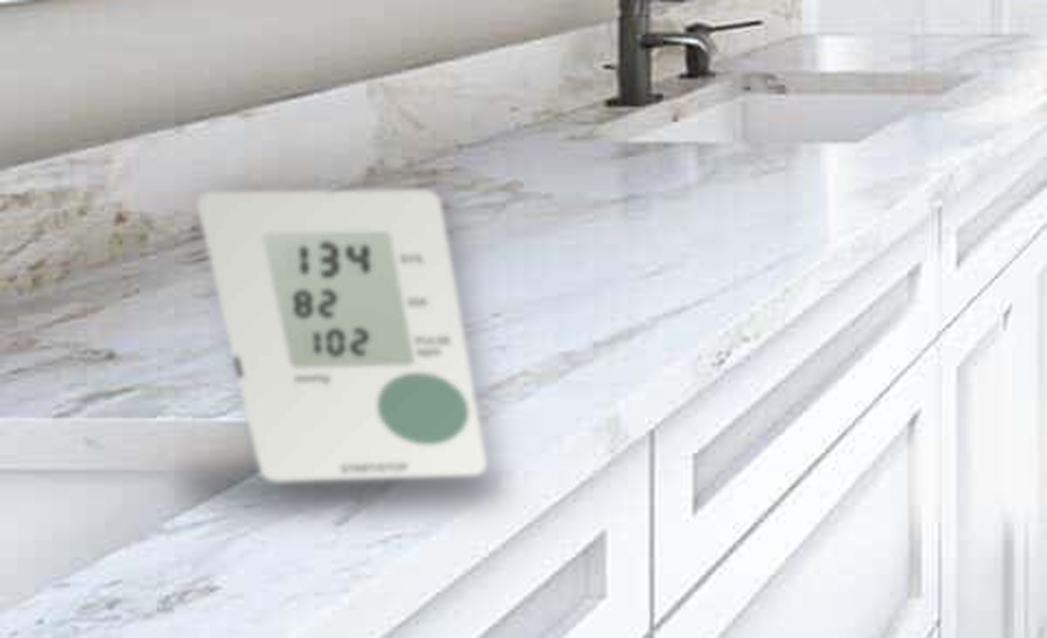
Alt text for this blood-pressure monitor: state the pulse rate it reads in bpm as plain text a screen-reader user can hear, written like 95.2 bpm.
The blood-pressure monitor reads 102 bpm
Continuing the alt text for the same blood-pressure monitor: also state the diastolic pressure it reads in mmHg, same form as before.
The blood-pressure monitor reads 82 mmHg
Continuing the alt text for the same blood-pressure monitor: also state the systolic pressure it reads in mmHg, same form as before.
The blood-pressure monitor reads 134 mmHg
